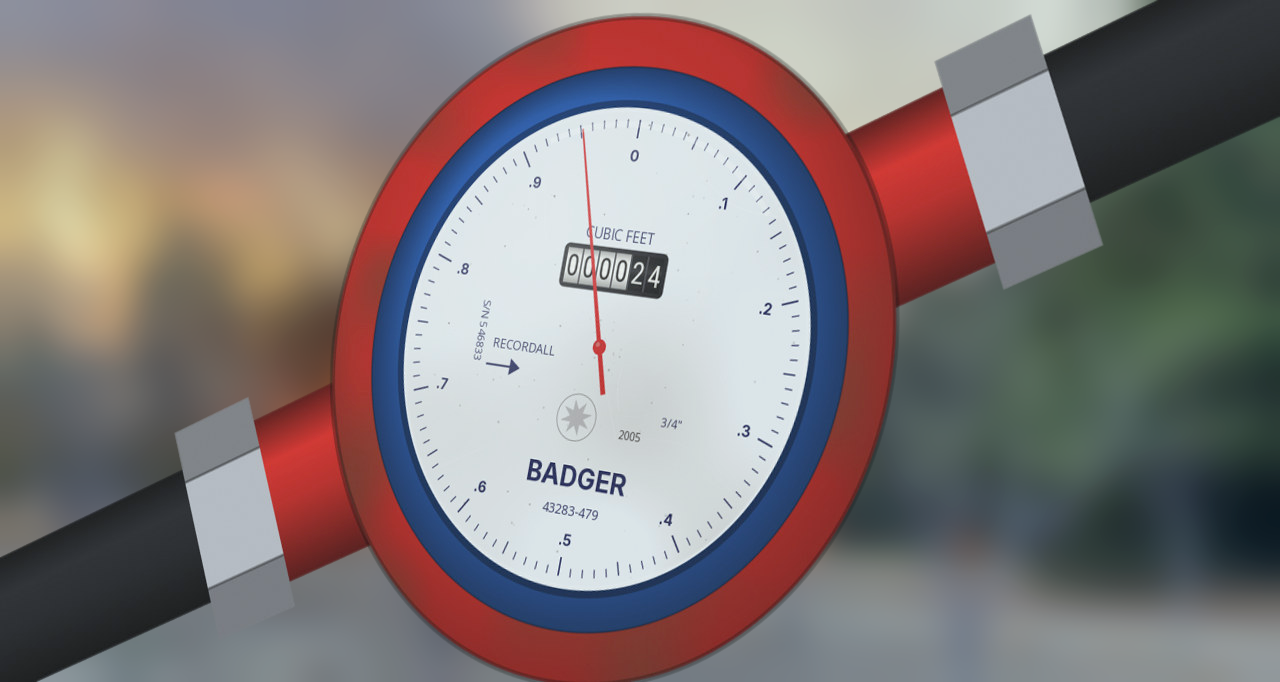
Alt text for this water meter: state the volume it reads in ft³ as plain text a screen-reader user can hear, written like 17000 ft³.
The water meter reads 23.95 ft³
